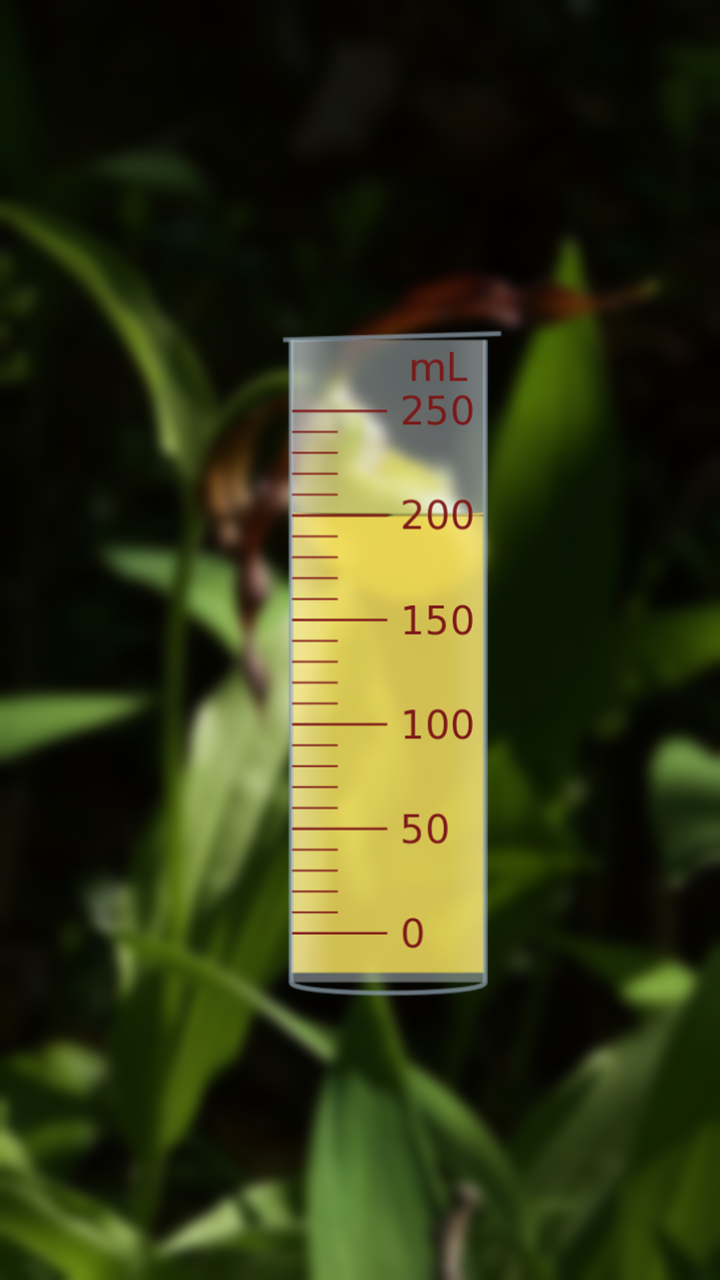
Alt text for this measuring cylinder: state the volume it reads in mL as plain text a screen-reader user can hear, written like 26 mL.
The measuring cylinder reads 200 mL
